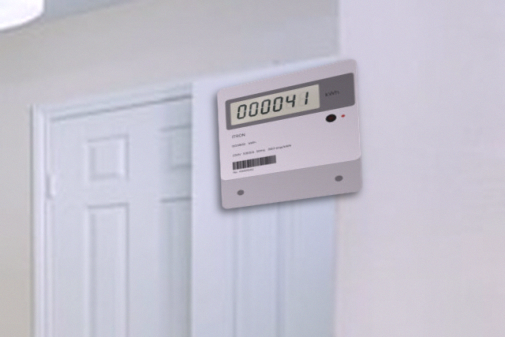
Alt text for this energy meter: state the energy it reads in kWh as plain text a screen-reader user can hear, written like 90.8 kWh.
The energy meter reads 41 kWh
